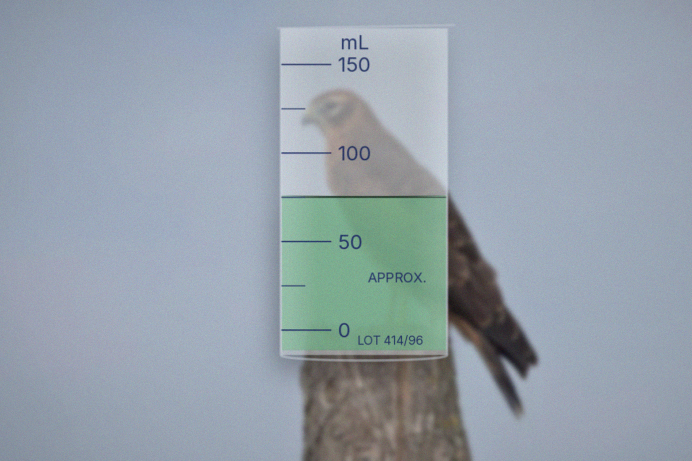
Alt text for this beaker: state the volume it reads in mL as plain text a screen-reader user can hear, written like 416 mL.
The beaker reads 75 mL
